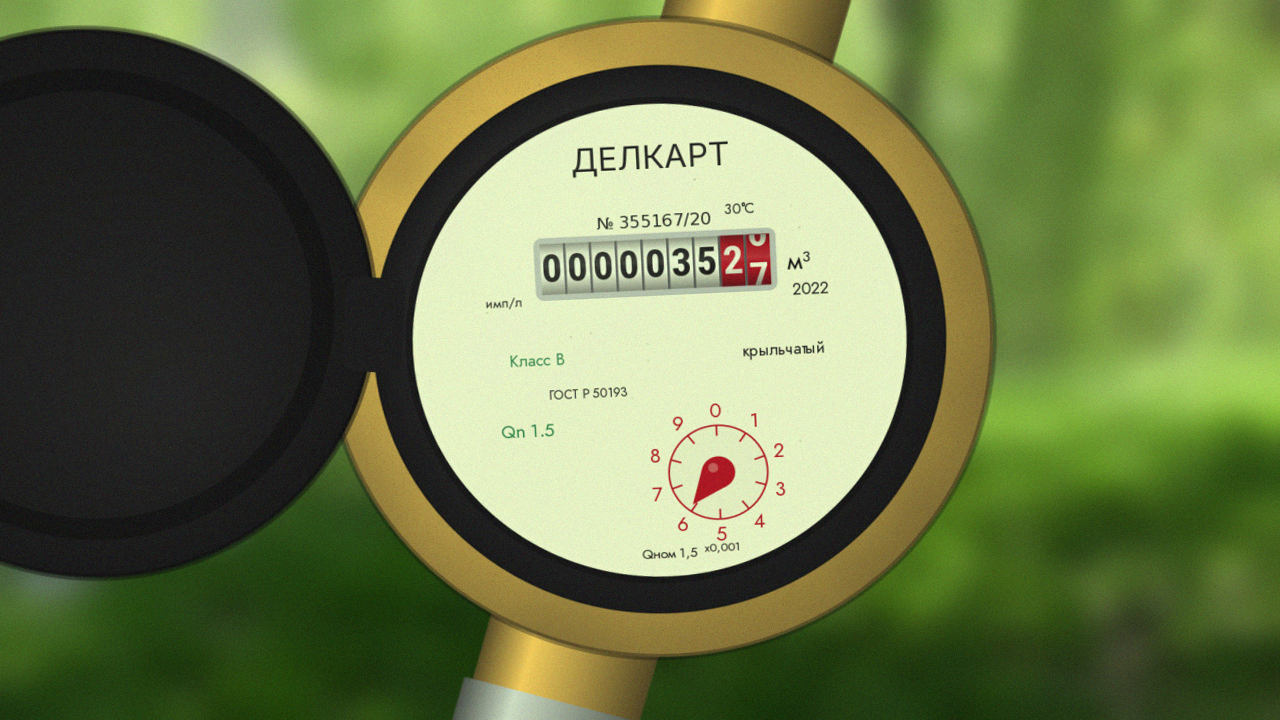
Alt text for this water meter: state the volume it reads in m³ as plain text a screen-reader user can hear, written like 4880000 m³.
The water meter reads 35.266 m³
